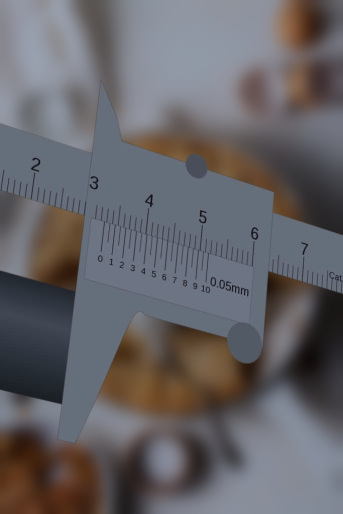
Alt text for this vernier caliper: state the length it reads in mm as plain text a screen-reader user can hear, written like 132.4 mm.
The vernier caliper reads 32.6 mm
